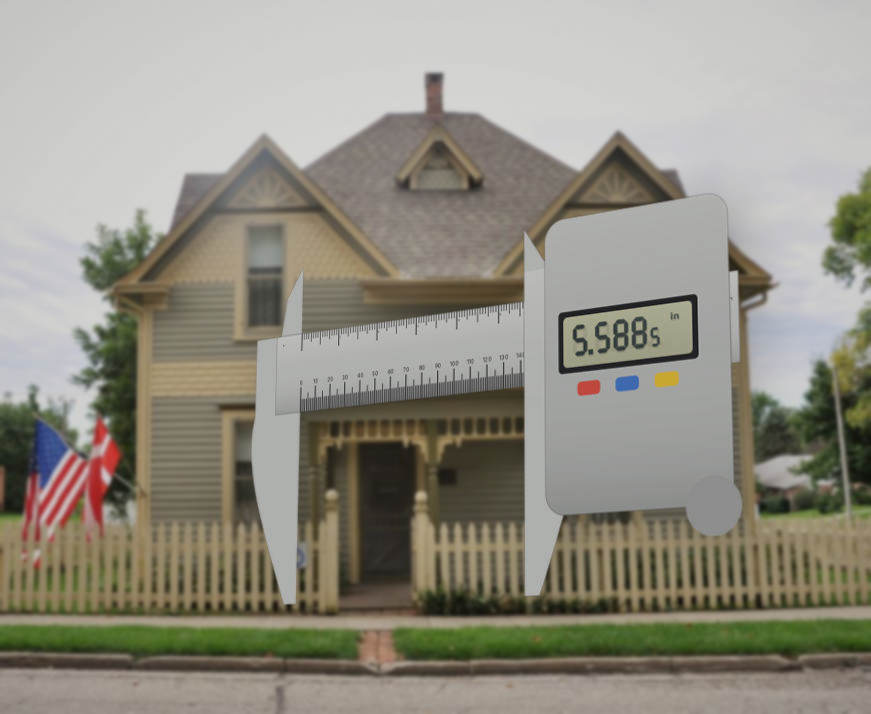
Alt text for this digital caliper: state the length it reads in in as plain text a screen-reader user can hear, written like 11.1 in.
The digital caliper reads 5.5885 in
